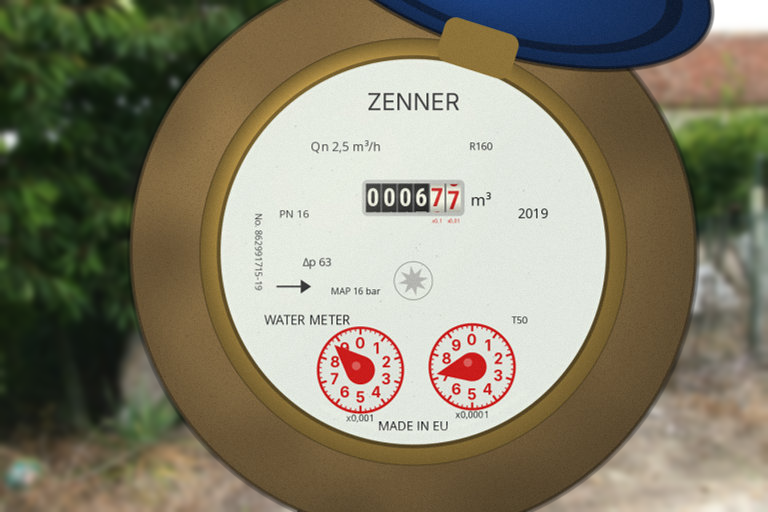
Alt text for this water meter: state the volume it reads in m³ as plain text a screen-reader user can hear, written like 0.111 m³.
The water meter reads 6.7687 m³
